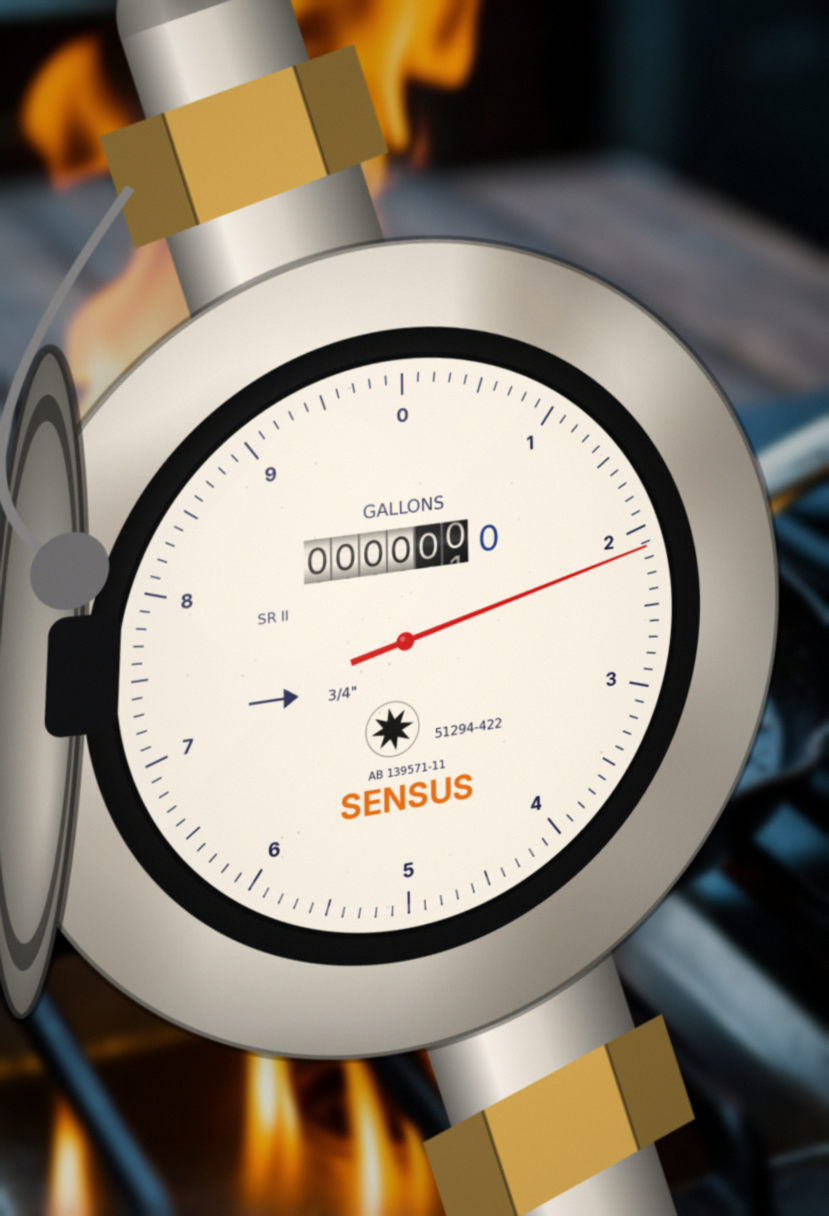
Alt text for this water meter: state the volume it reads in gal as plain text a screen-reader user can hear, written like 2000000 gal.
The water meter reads 2.1 gal
